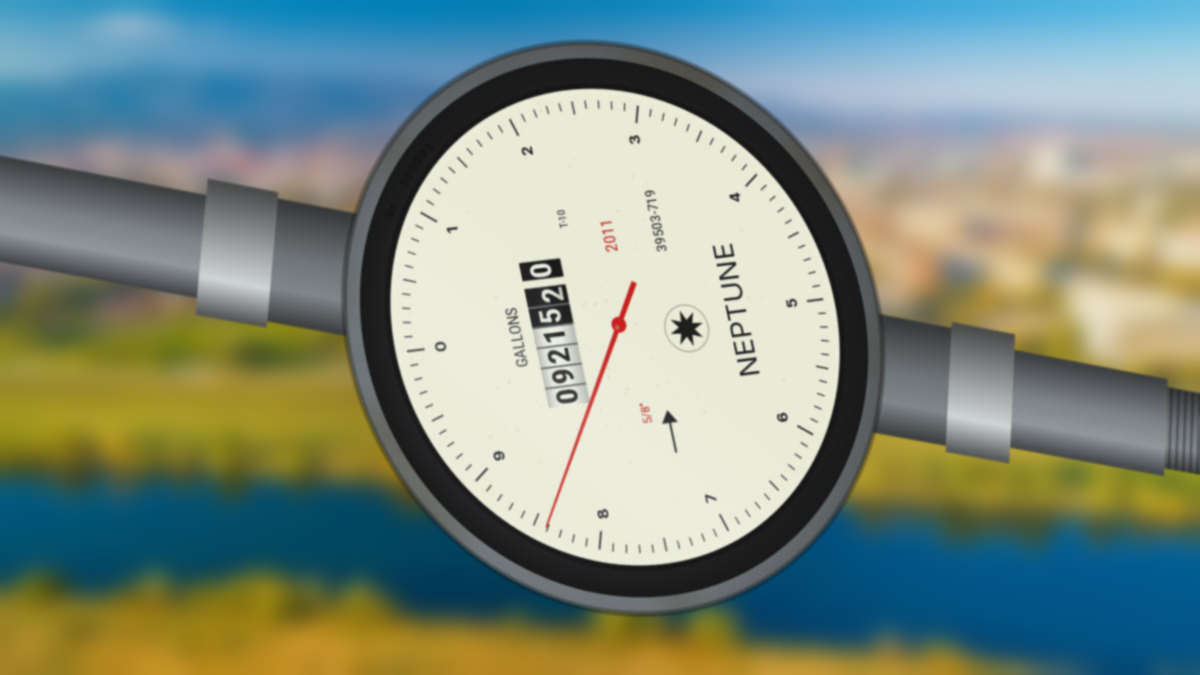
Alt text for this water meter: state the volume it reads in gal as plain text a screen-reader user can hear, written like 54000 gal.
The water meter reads 921518.4 gal
